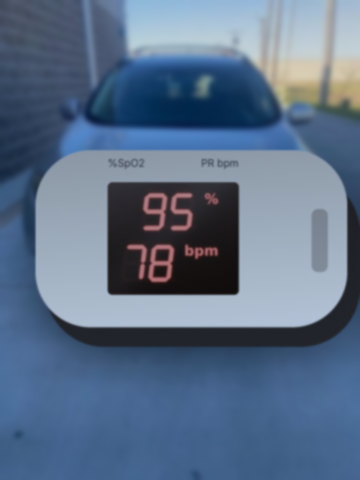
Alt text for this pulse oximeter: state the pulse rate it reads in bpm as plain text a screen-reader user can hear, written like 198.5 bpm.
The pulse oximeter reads 78 bpm
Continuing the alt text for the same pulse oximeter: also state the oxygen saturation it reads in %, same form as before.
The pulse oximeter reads 95 %
